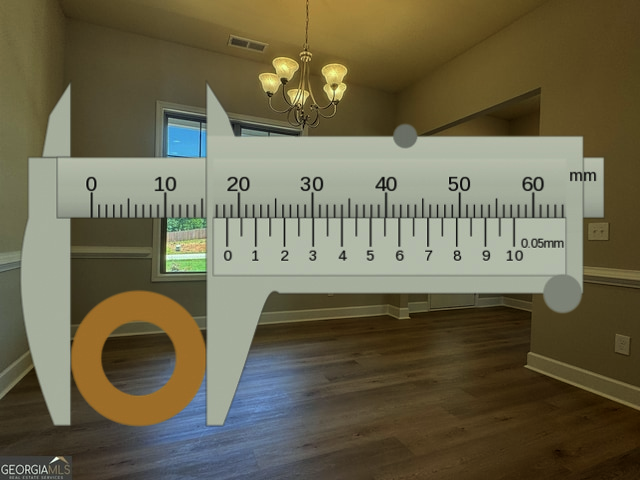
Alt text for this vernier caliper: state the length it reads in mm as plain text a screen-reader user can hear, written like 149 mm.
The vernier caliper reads 18.4 mm
